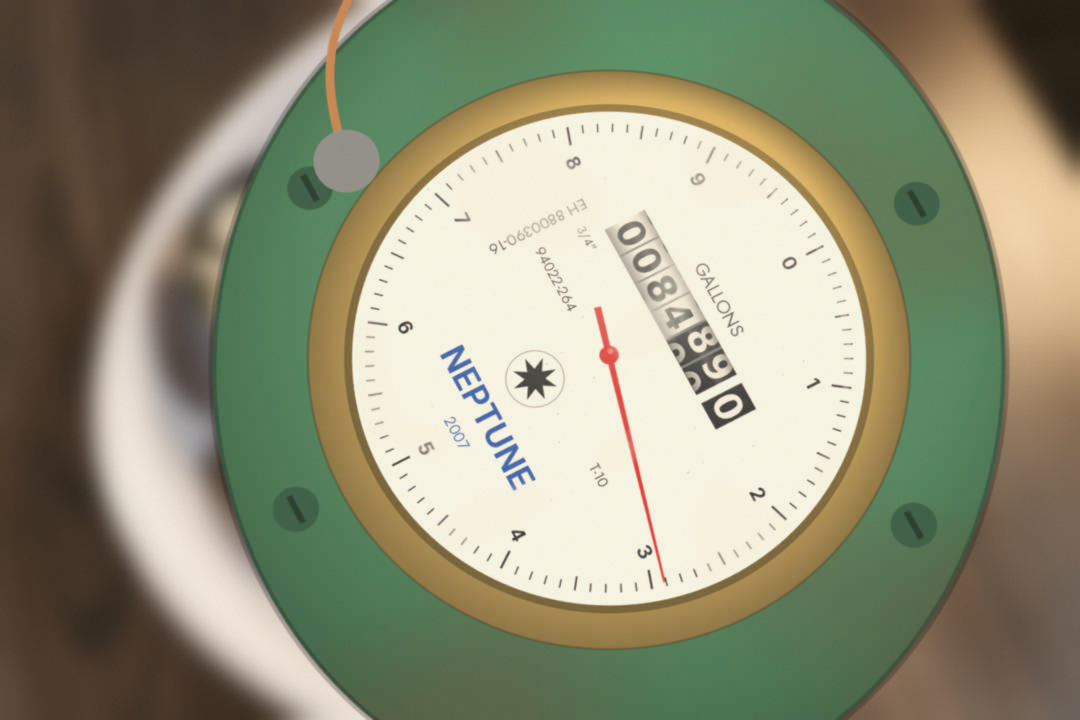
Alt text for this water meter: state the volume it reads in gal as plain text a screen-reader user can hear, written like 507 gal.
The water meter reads 84892.9 gal
